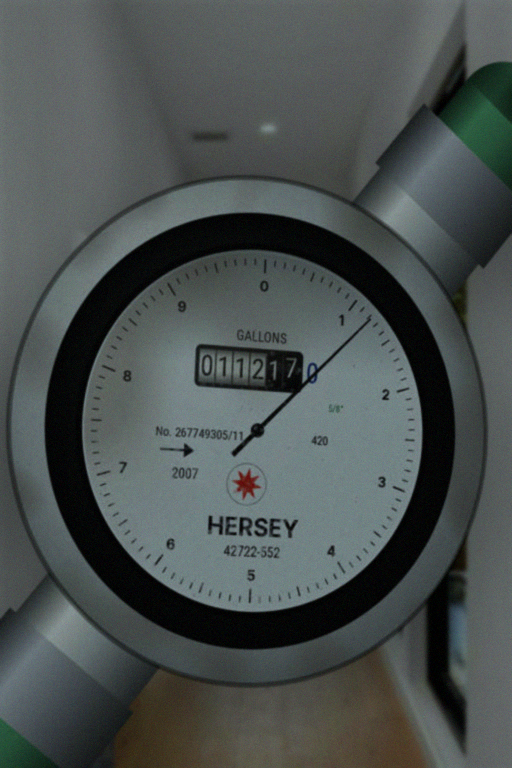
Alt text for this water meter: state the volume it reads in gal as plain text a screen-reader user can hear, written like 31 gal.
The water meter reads 112171.2 gal
